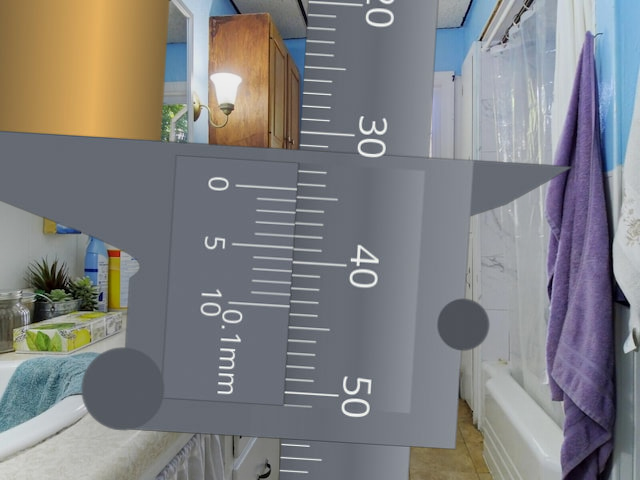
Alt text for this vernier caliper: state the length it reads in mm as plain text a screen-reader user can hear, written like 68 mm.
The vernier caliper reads 34.4 mm
